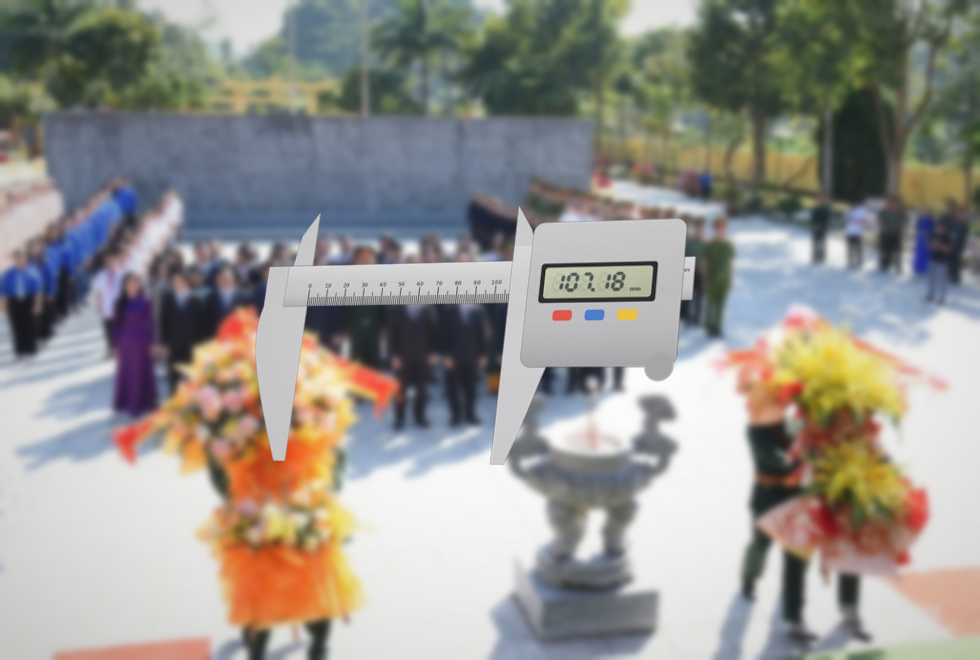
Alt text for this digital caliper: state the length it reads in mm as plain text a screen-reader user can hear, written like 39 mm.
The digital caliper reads 107.18 mm
